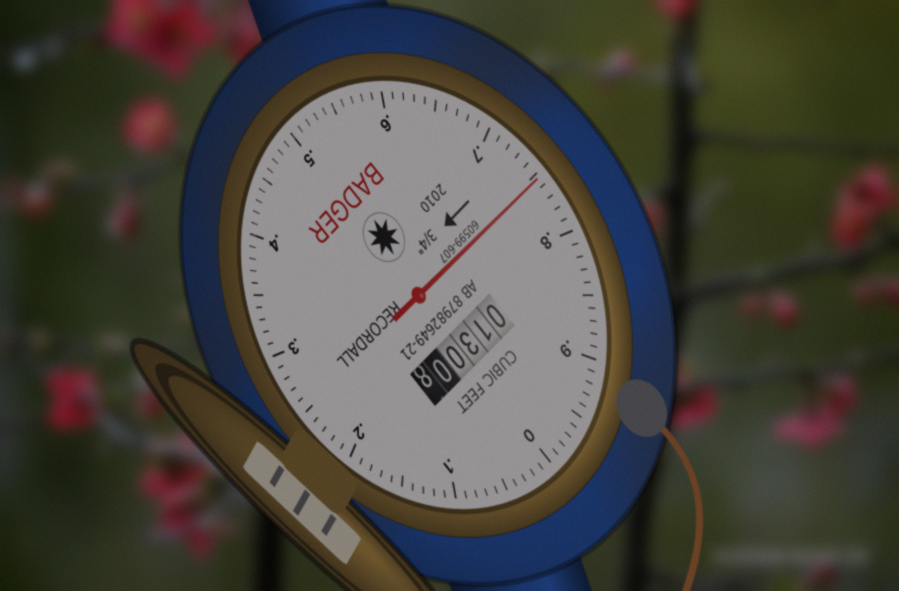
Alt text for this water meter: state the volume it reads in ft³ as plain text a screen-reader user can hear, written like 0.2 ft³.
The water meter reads 13007.75 ft³
